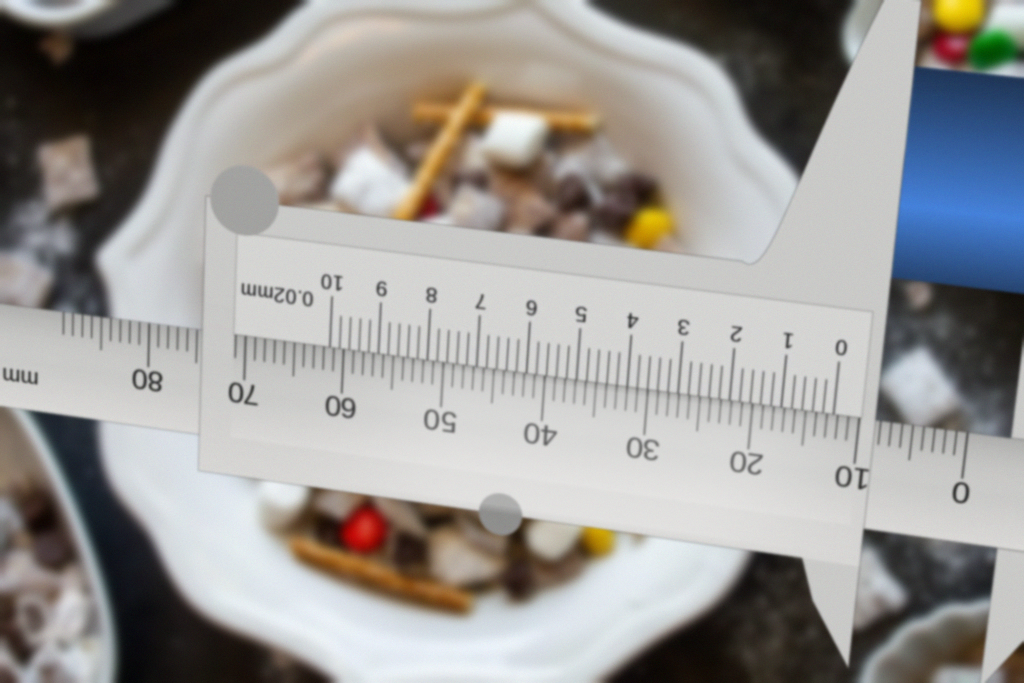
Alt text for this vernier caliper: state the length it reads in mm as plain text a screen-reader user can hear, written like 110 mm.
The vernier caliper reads 12.4 mm
